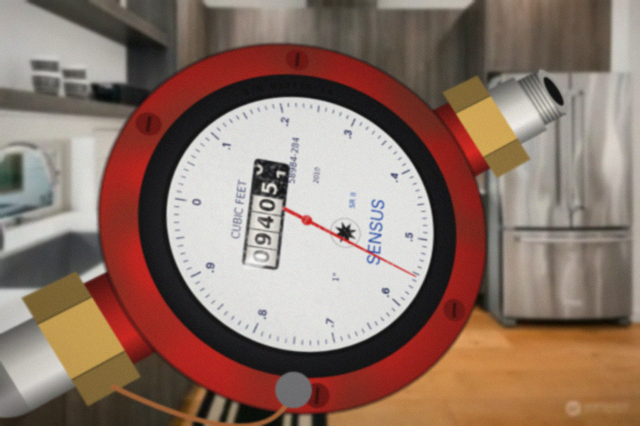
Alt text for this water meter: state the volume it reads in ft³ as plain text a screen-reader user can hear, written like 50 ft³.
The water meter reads 94050.55 ft³
